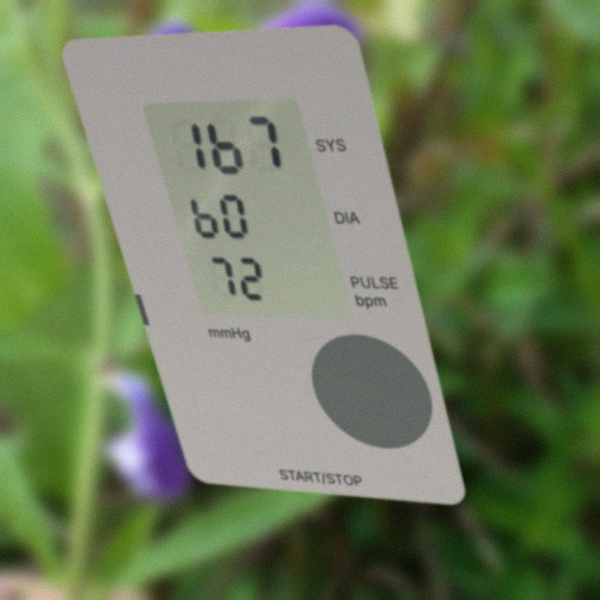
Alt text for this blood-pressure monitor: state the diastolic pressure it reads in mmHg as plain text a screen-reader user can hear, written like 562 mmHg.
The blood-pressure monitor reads 60 mmHg
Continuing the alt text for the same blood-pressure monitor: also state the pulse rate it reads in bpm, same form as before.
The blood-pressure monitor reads 72 bpm
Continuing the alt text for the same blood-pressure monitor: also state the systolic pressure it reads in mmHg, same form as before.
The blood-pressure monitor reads 167 mmHg
